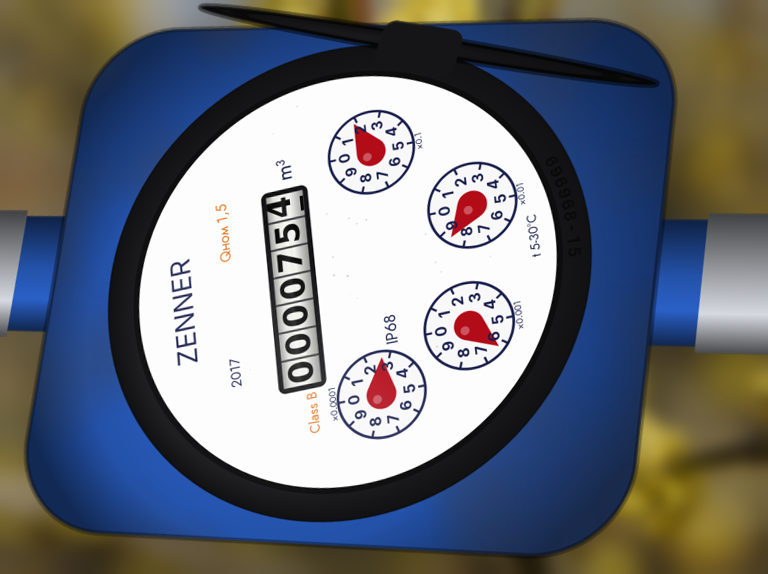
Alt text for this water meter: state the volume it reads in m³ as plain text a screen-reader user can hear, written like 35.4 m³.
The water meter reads 754.1862 m³
